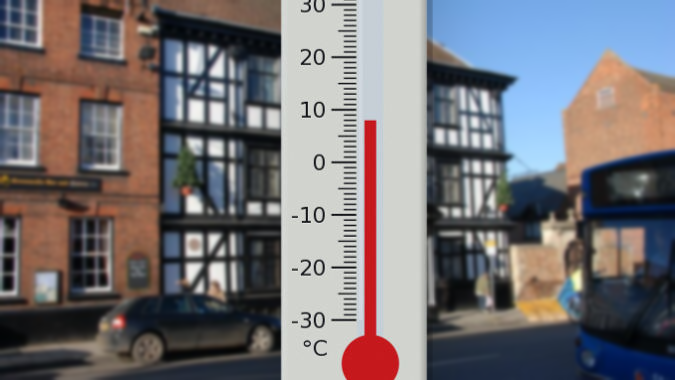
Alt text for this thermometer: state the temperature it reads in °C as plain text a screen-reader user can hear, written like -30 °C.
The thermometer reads 8 °C
